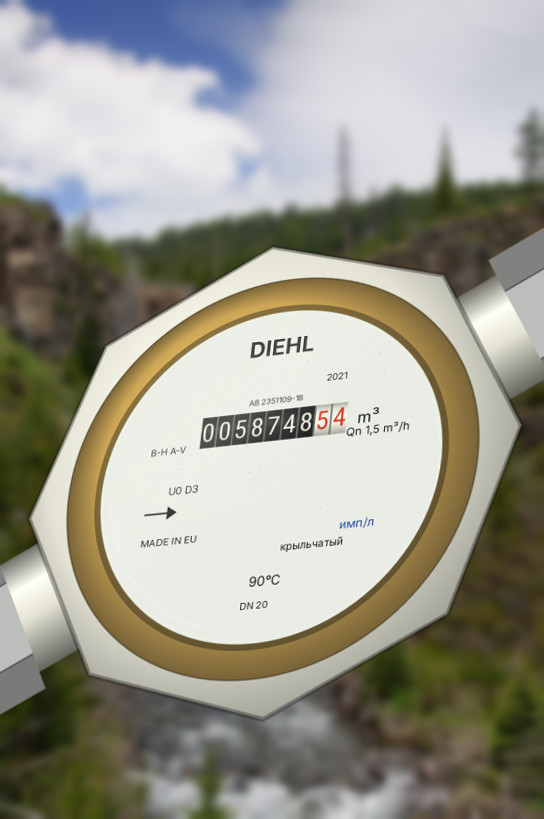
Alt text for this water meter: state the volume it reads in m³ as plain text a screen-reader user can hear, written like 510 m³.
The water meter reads 58748.54 m³
